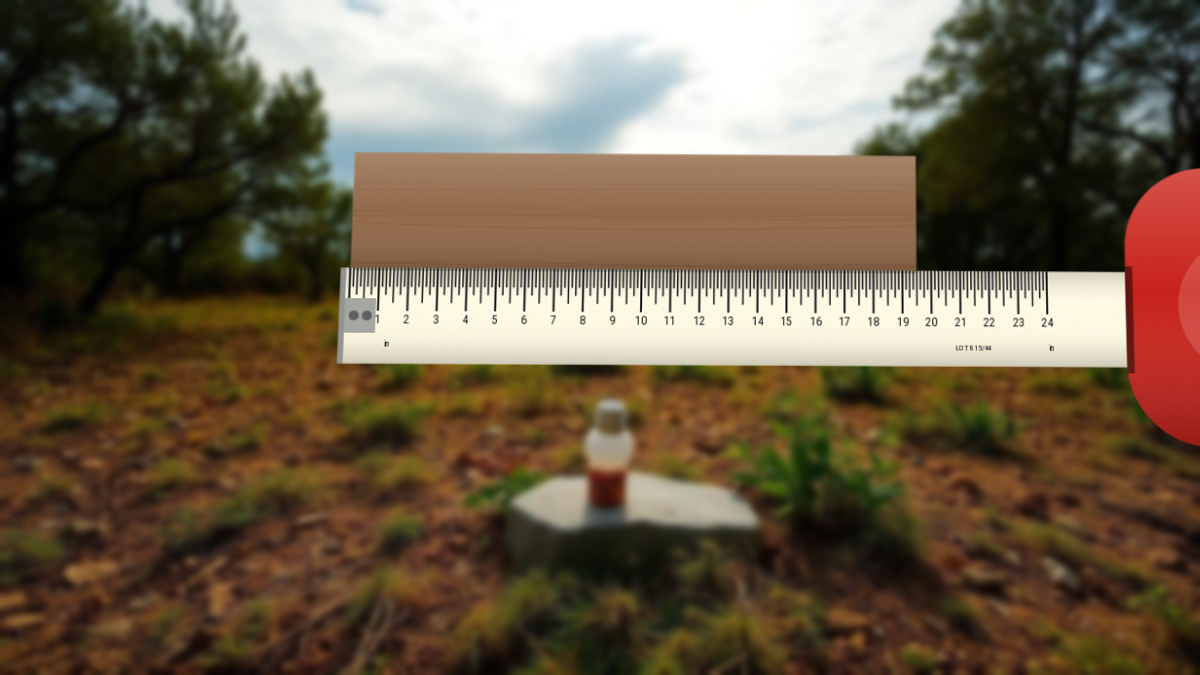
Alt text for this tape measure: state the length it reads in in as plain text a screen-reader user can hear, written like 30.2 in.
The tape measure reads 19.5 in
